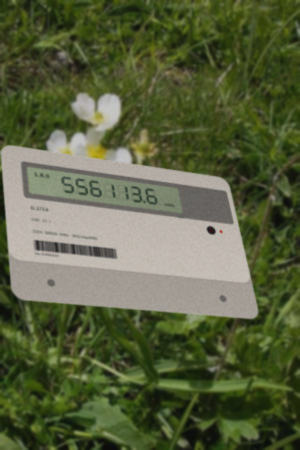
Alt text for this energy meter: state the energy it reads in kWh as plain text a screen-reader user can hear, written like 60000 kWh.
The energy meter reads 556113.6 kWh
